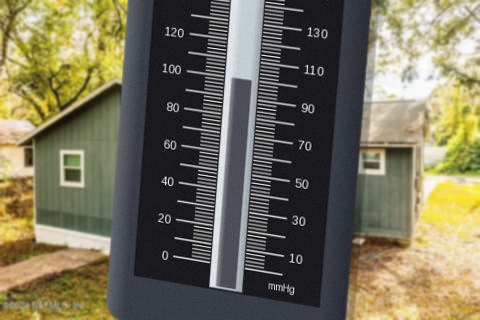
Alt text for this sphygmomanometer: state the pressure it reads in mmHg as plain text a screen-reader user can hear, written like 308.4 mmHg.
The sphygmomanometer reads 100 mmHg
